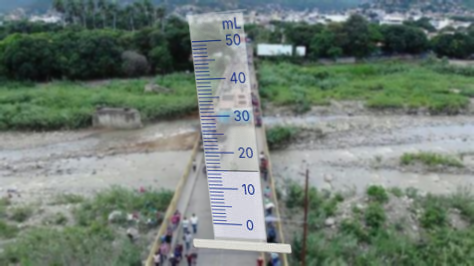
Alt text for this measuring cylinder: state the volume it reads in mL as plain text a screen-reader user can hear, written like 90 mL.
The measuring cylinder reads 15 mL
